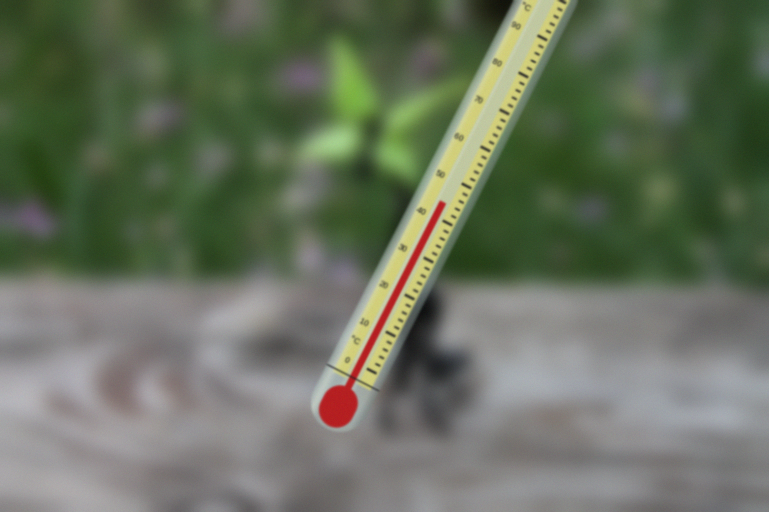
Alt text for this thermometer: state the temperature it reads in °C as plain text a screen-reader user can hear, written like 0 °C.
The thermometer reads 44 °C
